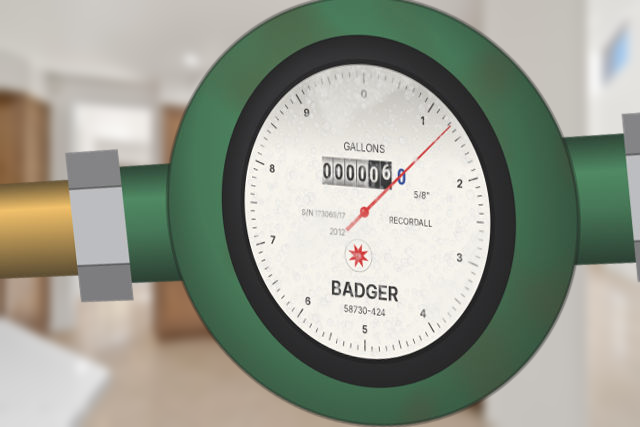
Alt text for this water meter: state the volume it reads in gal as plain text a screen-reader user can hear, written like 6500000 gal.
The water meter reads 61.3 gal
